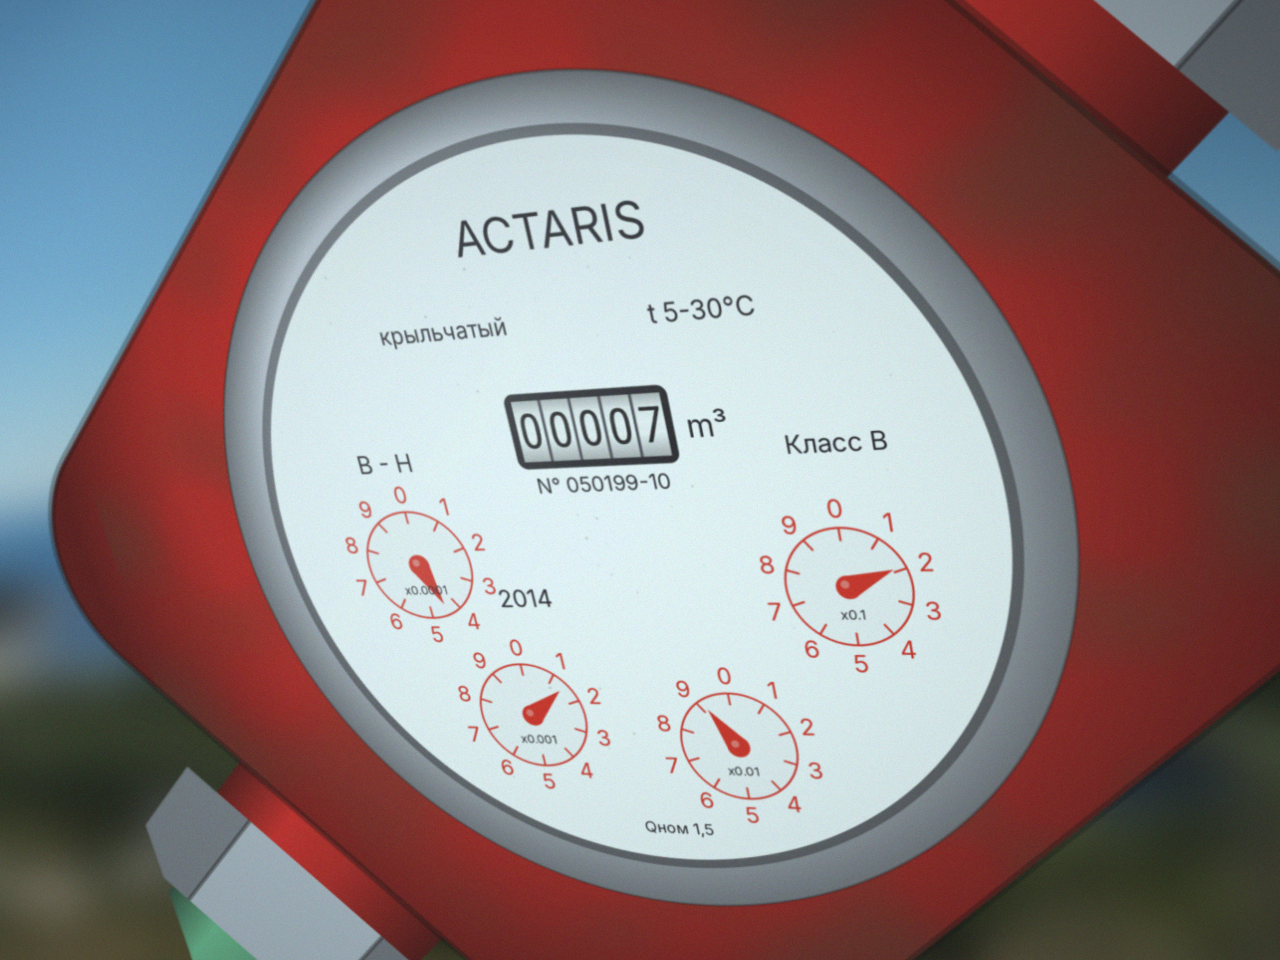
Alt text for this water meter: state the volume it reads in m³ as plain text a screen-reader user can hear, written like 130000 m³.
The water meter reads 7.1914 m³
